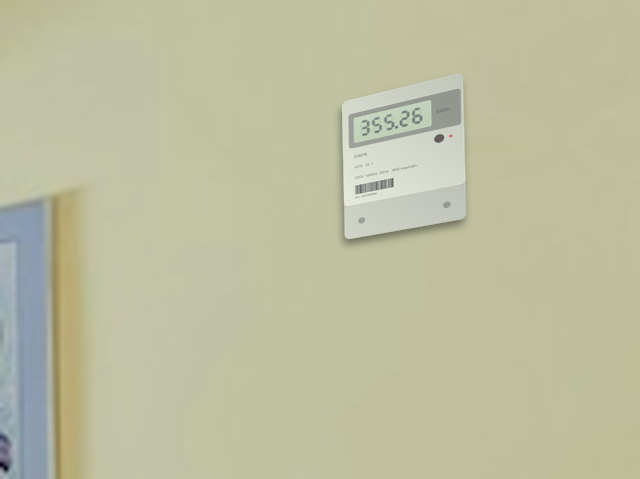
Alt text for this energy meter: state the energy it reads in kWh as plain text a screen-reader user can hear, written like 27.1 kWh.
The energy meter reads 355.26 kWh
